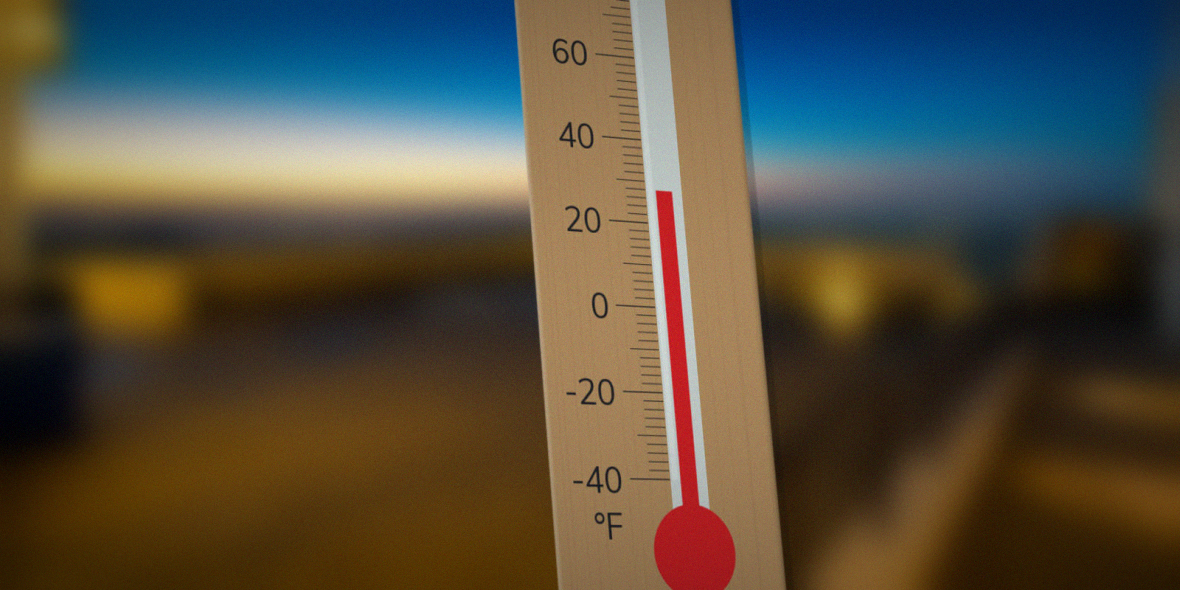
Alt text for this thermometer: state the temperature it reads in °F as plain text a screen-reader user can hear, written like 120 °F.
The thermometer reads 28 °F
